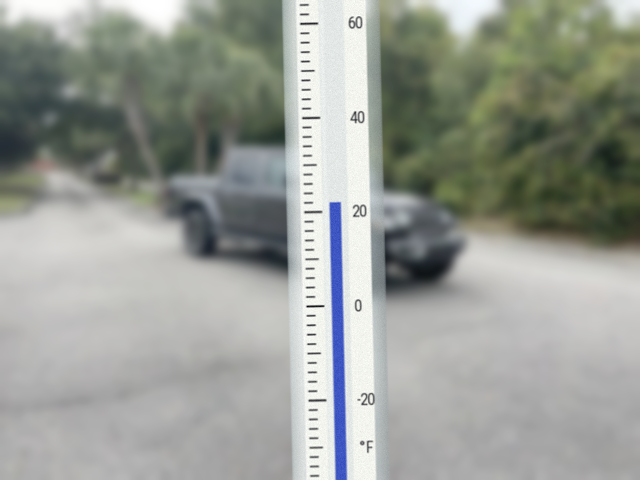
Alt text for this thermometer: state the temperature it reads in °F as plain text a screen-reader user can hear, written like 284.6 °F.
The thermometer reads 22 °F
